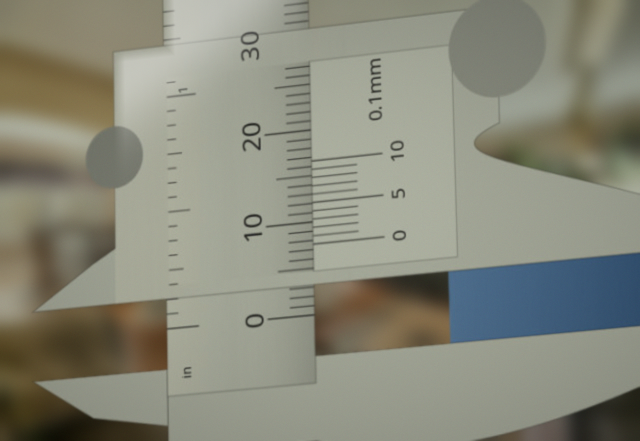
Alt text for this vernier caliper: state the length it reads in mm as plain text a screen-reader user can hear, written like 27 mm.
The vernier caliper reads 7.6 mm
